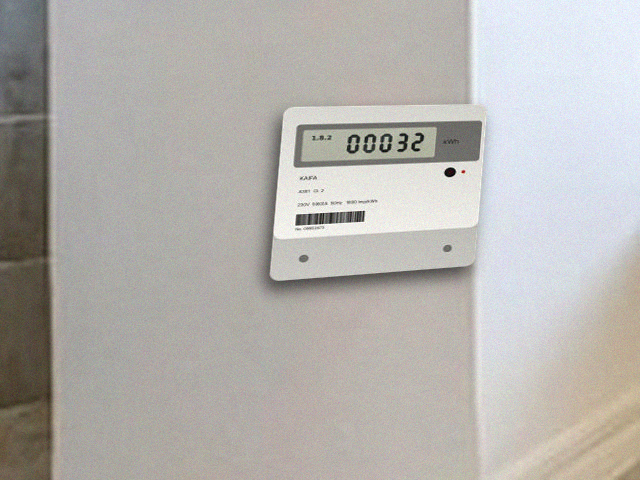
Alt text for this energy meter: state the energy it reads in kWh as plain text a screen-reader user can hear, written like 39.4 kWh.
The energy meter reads 32 kWh
